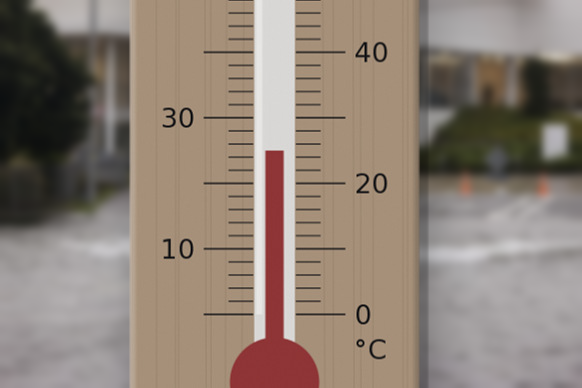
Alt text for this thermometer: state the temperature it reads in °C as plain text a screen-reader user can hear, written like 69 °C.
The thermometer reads 25 °C
